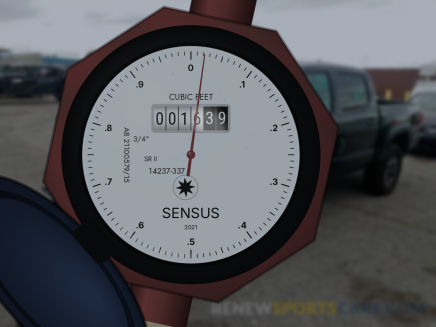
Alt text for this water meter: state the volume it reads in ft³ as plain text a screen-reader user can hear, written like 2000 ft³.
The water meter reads 1639.02 ft³
